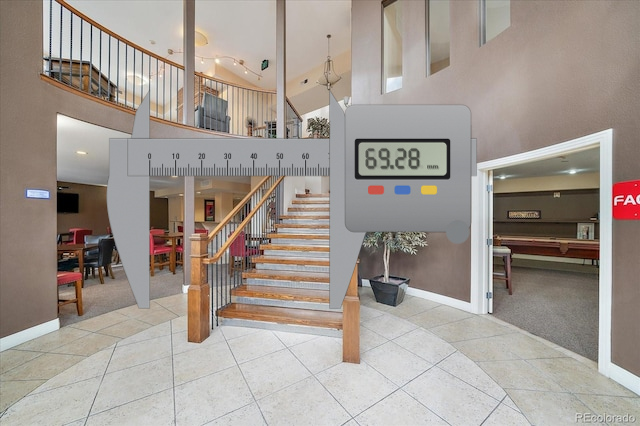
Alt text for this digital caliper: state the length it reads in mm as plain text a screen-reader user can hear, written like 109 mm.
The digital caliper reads 69.28 mm
